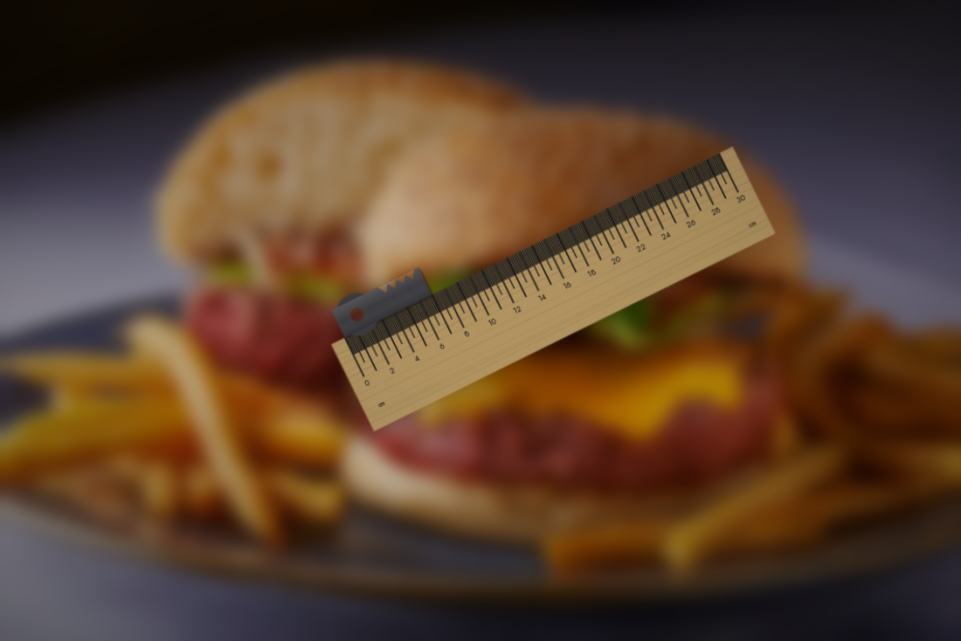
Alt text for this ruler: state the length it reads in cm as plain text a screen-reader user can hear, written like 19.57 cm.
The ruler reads 7 cm
